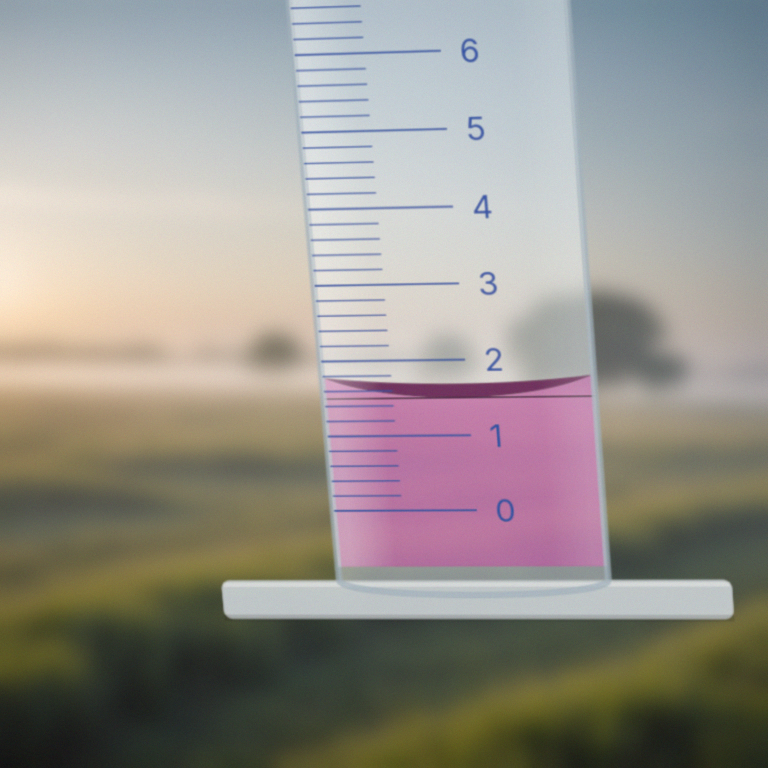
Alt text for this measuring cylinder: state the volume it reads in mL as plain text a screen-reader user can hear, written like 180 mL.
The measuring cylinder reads 1.5 mL
